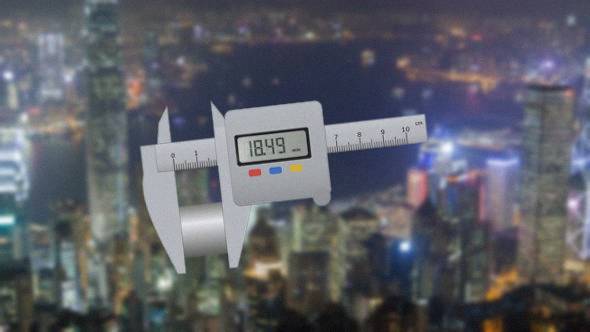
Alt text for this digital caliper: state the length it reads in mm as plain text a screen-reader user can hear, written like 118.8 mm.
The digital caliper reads 18.49 mm
